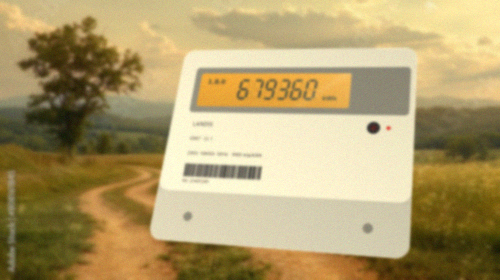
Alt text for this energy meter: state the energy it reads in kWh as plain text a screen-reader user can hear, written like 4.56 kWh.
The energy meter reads 679360 kWh
